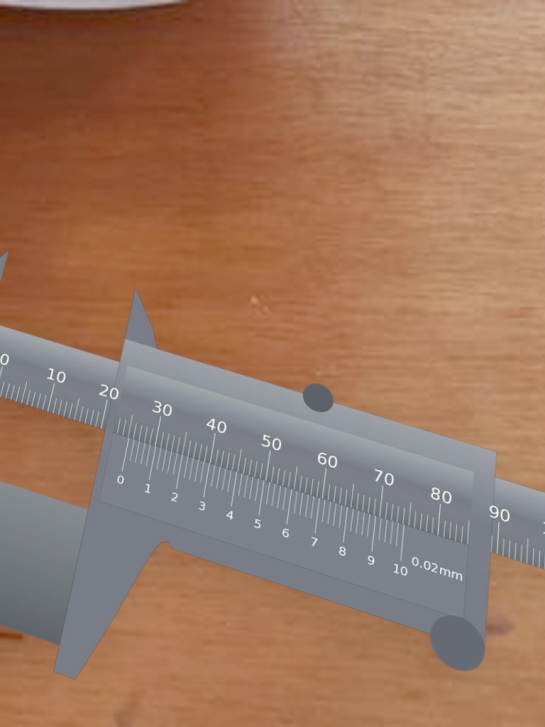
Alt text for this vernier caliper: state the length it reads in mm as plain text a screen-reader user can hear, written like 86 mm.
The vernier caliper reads 25.2 mm
